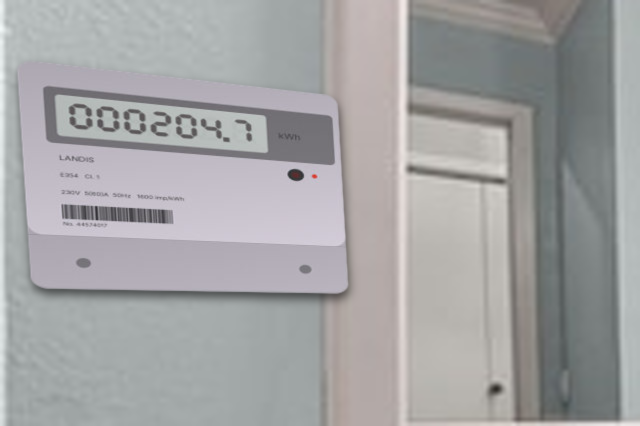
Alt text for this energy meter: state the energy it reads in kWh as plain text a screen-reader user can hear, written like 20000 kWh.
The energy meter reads 204.7 kWh
